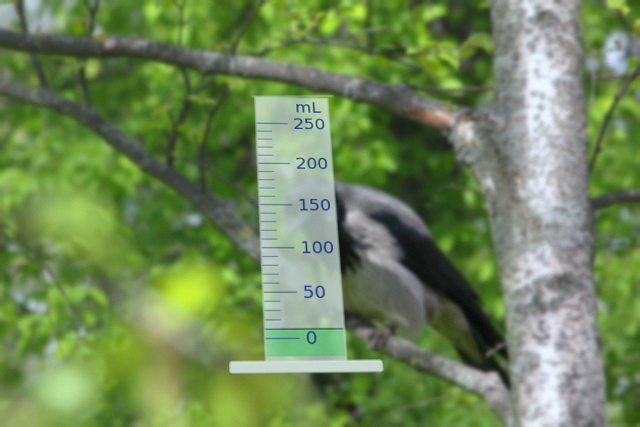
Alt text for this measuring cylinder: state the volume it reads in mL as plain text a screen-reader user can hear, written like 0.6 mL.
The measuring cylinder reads 10 mL
